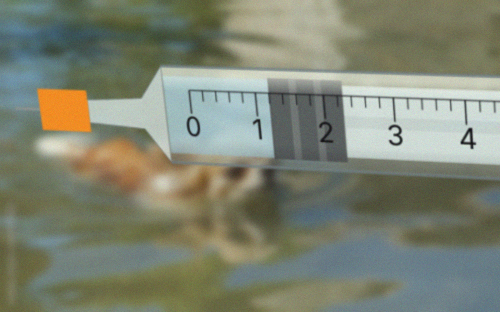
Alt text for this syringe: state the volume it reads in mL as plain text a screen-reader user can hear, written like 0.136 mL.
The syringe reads 1.2 mL
